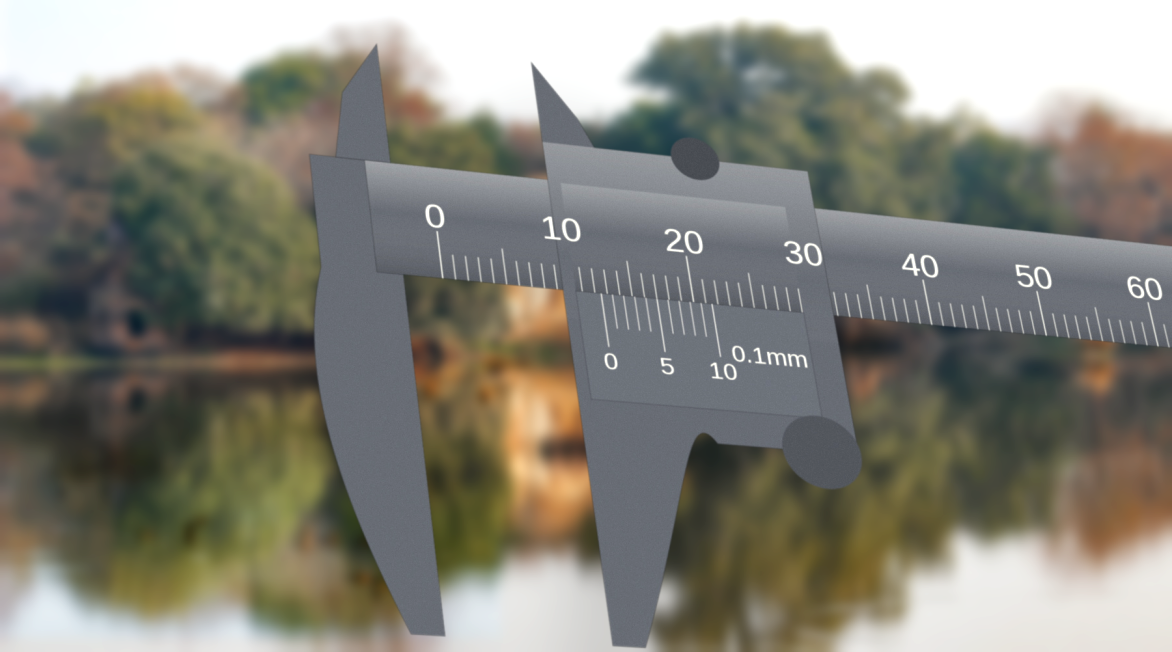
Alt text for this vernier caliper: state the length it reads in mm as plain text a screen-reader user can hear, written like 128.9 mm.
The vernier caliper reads 12.5 mm
